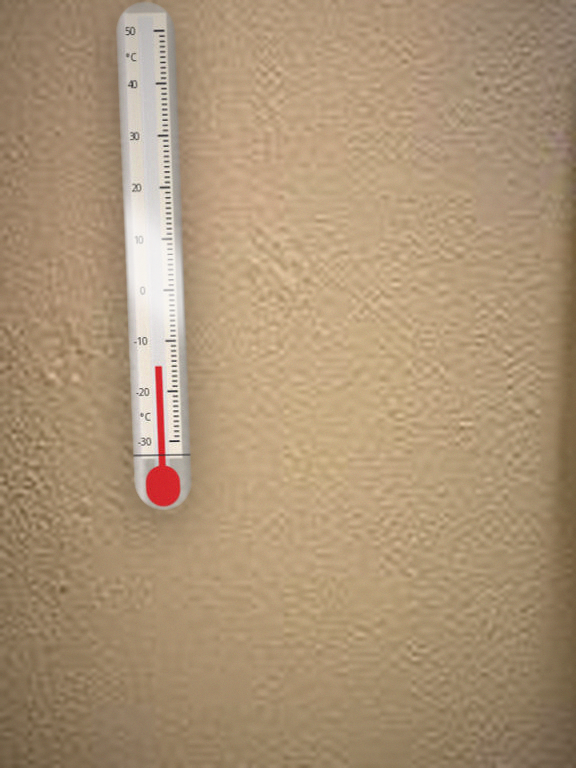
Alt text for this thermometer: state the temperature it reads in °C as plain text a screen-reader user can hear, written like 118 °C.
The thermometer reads -15 °C
